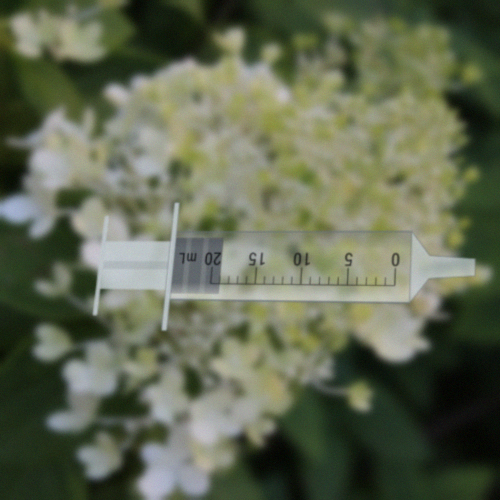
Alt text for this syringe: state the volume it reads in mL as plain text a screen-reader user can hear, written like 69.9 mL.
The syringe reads 19 mL
